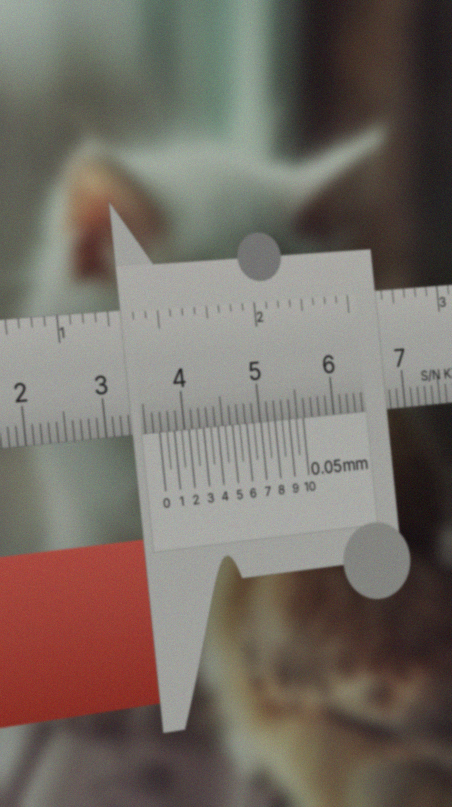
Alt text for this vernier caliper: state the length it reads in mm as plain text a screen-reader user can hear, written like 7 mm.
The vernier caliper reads 36.8 mm
